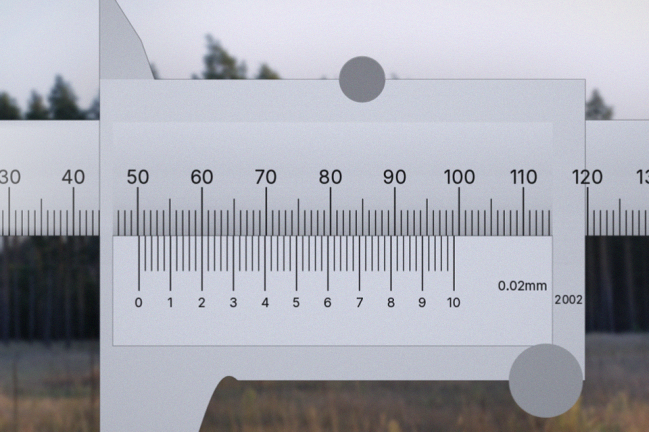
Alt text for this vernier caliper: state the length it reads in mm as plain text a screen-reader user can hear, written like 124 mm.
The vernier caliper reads 50.2 mm
